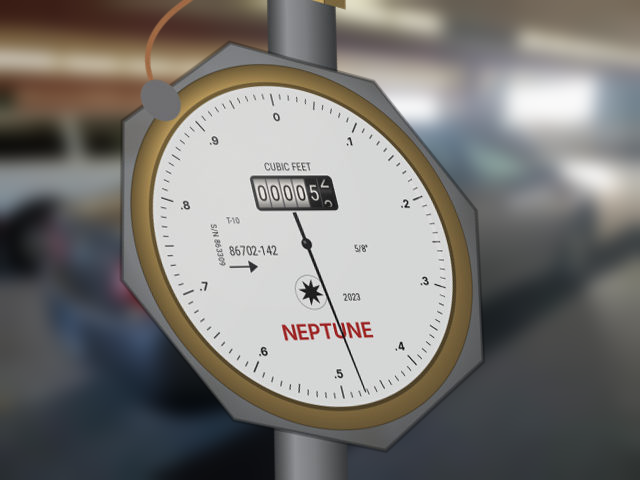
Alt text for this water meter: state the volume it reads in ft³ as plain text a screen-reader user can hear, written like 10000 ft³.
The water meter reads 52.47 ft³
